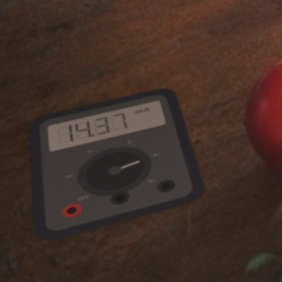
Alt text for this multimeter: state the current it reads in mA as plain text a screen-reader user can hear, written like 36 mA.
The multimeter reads 14.37 mA
